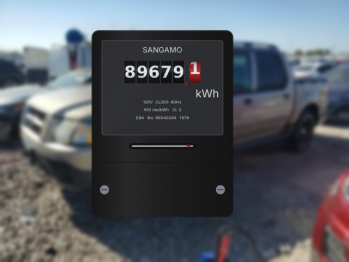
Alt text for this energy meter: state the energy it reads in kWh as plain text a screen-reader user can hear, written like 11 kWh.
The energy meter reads 89679.1 kWh
